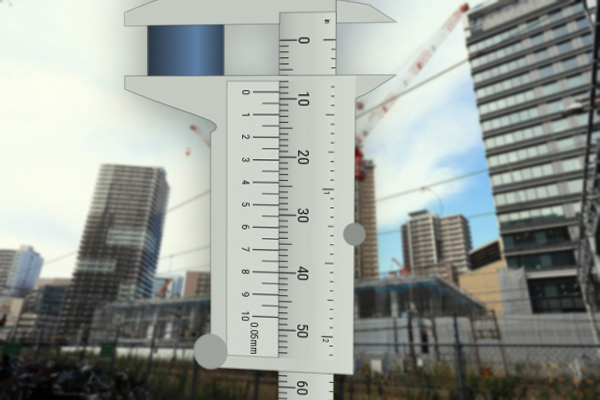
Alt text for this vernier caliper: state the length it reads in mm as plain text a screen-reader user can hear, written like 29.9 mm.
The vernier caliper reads 8.8 mm
